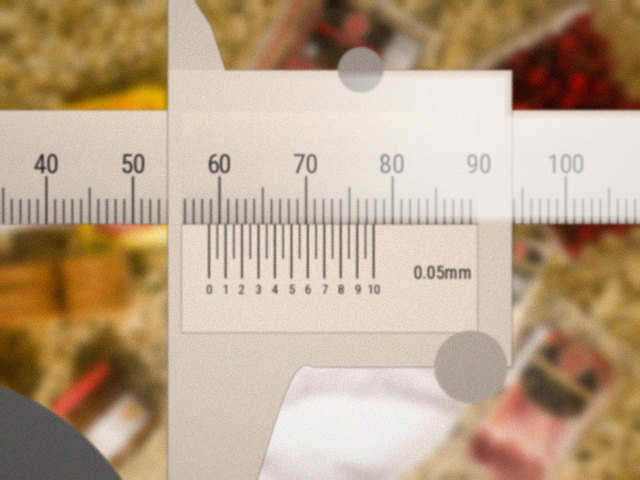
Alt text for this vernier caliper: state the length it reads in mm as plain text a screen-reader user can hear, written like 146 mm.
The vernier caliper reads 58.8 mm
